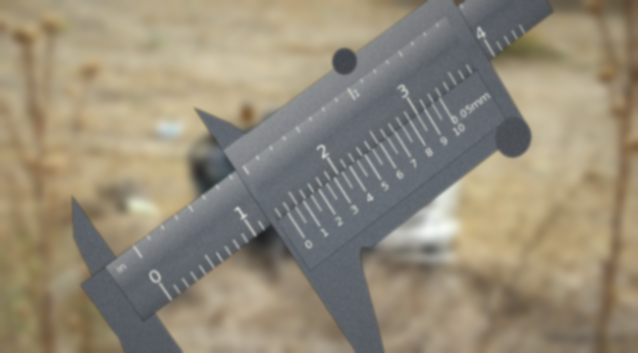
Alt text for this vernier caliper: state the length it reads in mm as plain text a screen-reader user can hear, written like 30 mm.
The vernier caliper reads 13.8 mm
